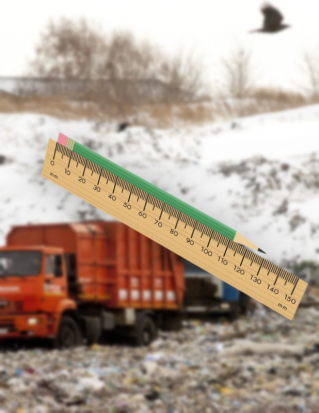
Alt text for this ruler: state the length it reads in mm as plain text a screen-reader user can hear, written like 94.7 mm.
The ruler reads 130 mm
